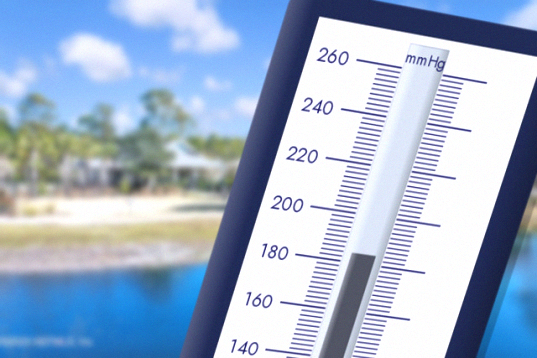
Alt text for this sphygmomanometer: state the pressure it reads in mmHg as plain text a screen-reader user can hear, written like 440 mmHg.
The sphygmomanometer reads 184 mmHg
